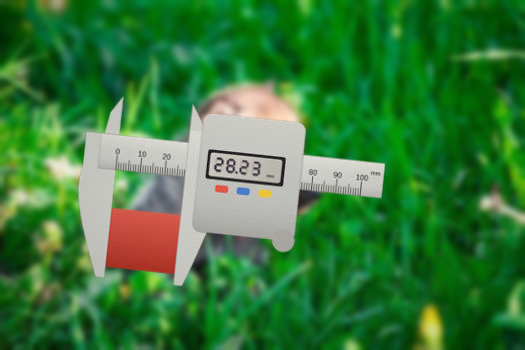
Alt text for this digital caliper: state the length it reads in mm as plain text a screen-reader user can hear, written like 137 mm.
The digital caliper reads 28.23 mm
